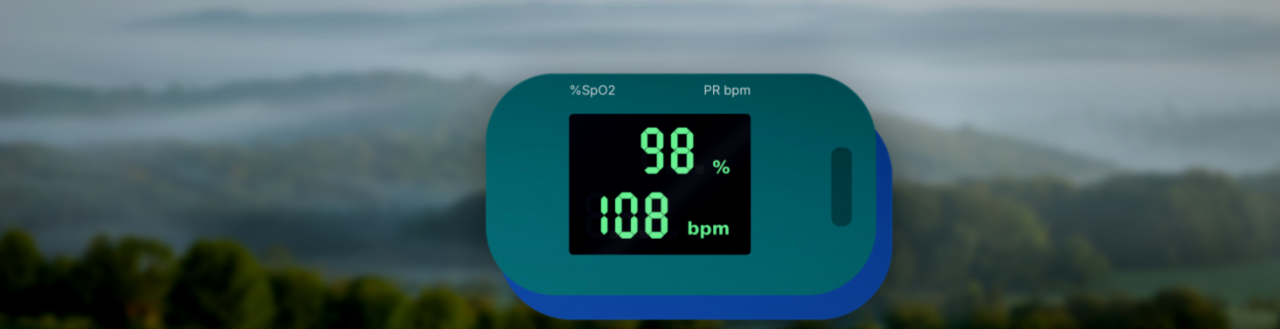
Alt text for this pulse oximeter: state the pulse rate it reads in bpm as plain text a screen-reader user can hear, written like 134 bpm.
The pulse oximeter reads 108 bpm
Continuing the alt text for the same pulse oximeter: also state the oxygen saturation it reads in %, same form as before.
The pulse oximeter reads 98 %
